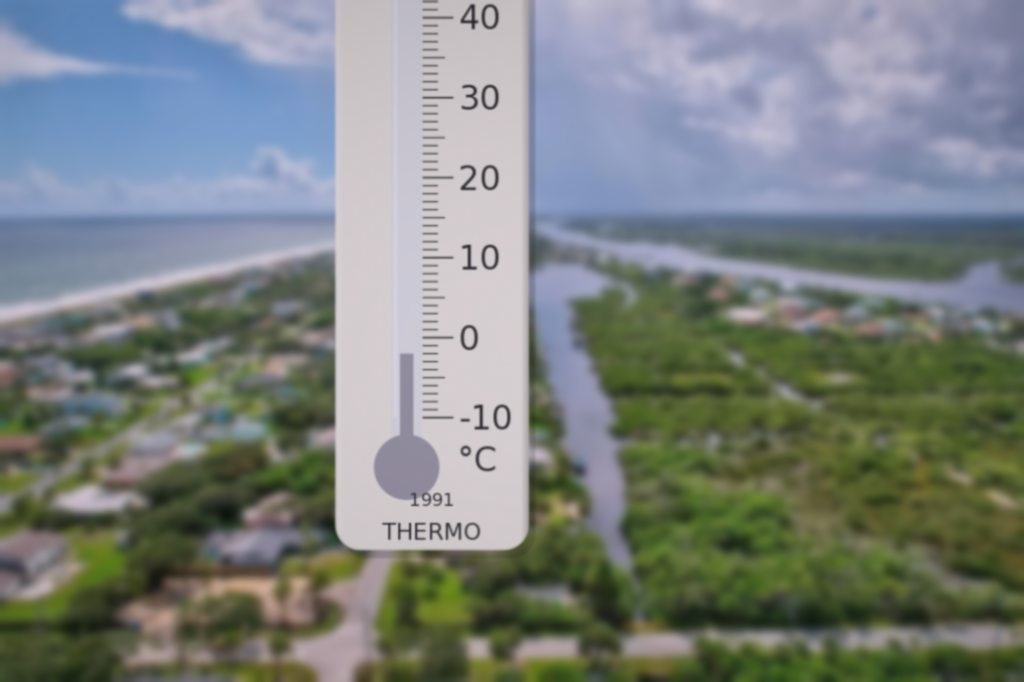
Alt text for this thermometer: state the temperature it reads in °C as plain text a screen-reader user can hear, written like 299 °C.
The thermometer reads -2 °C
